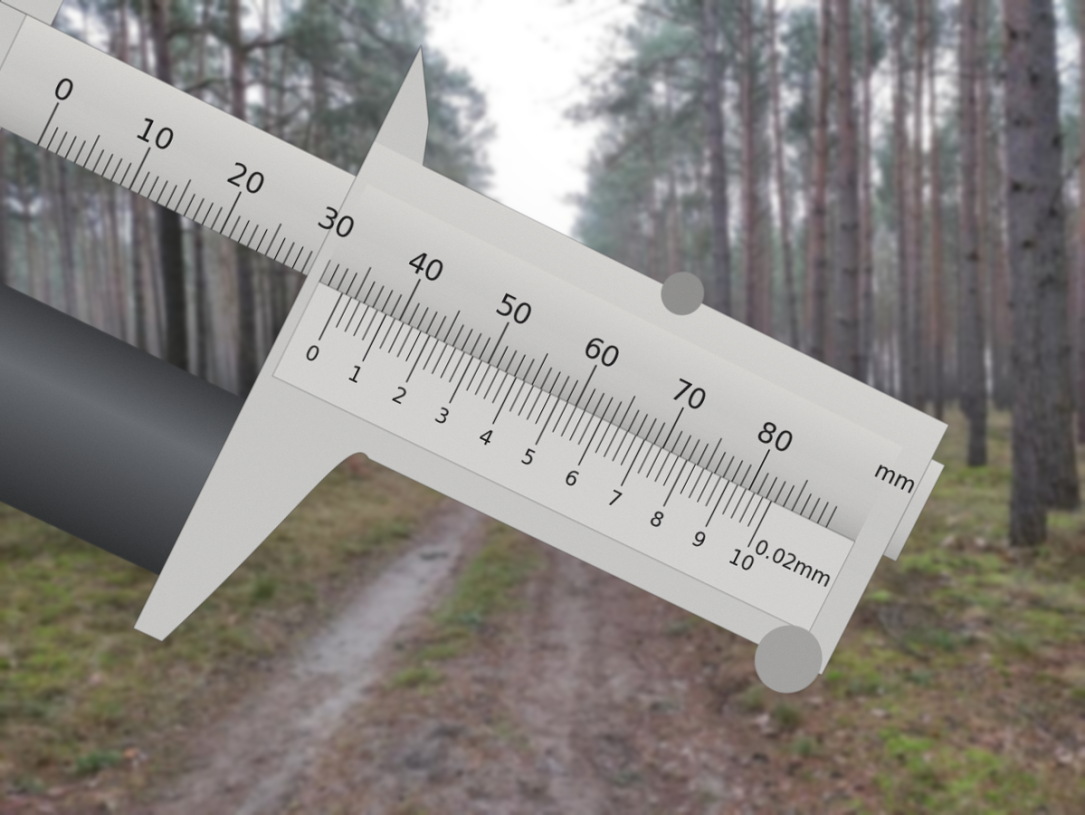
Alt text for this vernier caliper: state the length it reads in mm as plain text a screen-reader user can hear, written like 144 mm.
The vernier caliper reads 33.6 mm
